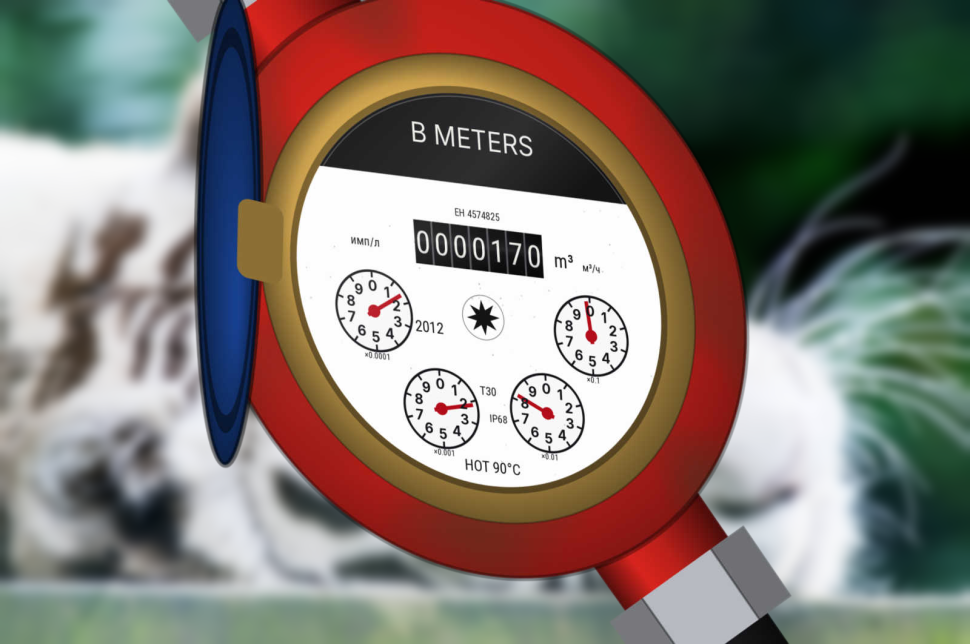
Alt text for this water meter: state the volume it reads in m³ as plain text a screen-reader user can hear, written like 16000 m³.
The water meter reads 169.9821 m³
